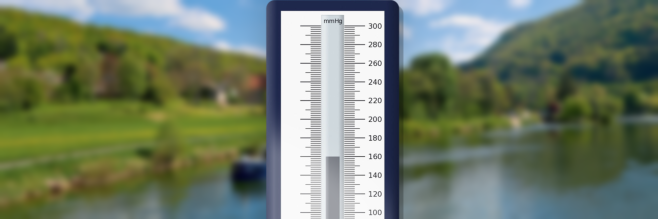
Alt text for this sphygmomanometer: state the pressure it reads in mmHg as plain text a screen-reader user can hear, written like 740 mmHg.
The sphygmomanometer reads 160 mmHg
